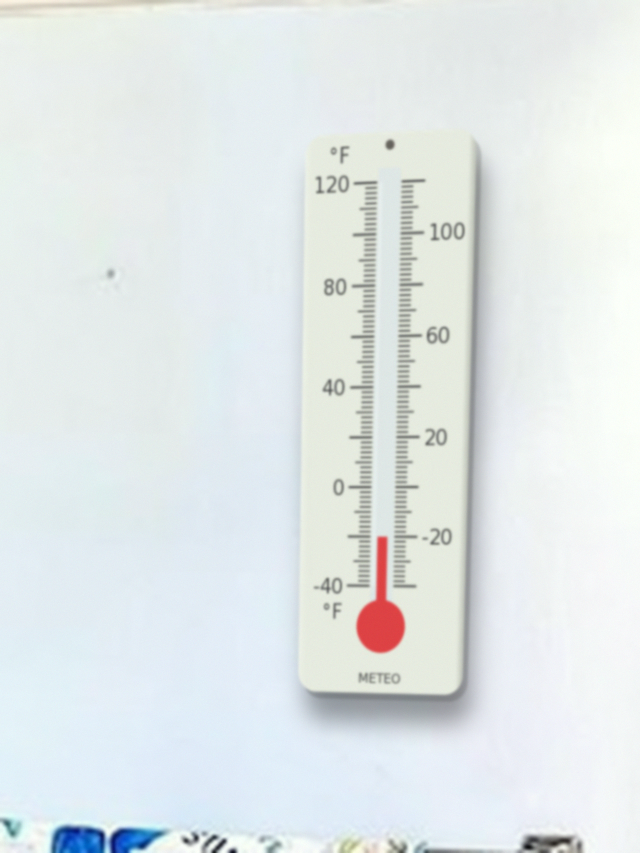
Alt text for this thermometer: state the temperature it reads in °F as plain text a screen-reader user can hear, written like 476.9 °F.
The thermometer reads -20 °F
